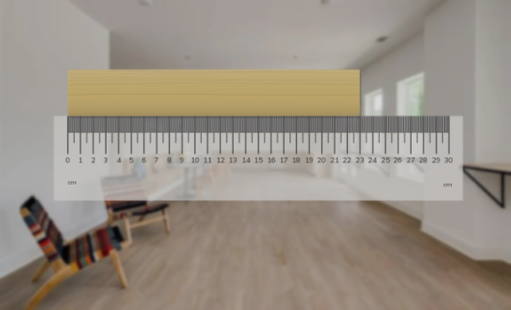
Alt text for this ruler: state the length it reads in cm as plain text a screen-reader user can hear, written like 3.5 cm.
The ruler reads 23 cm
